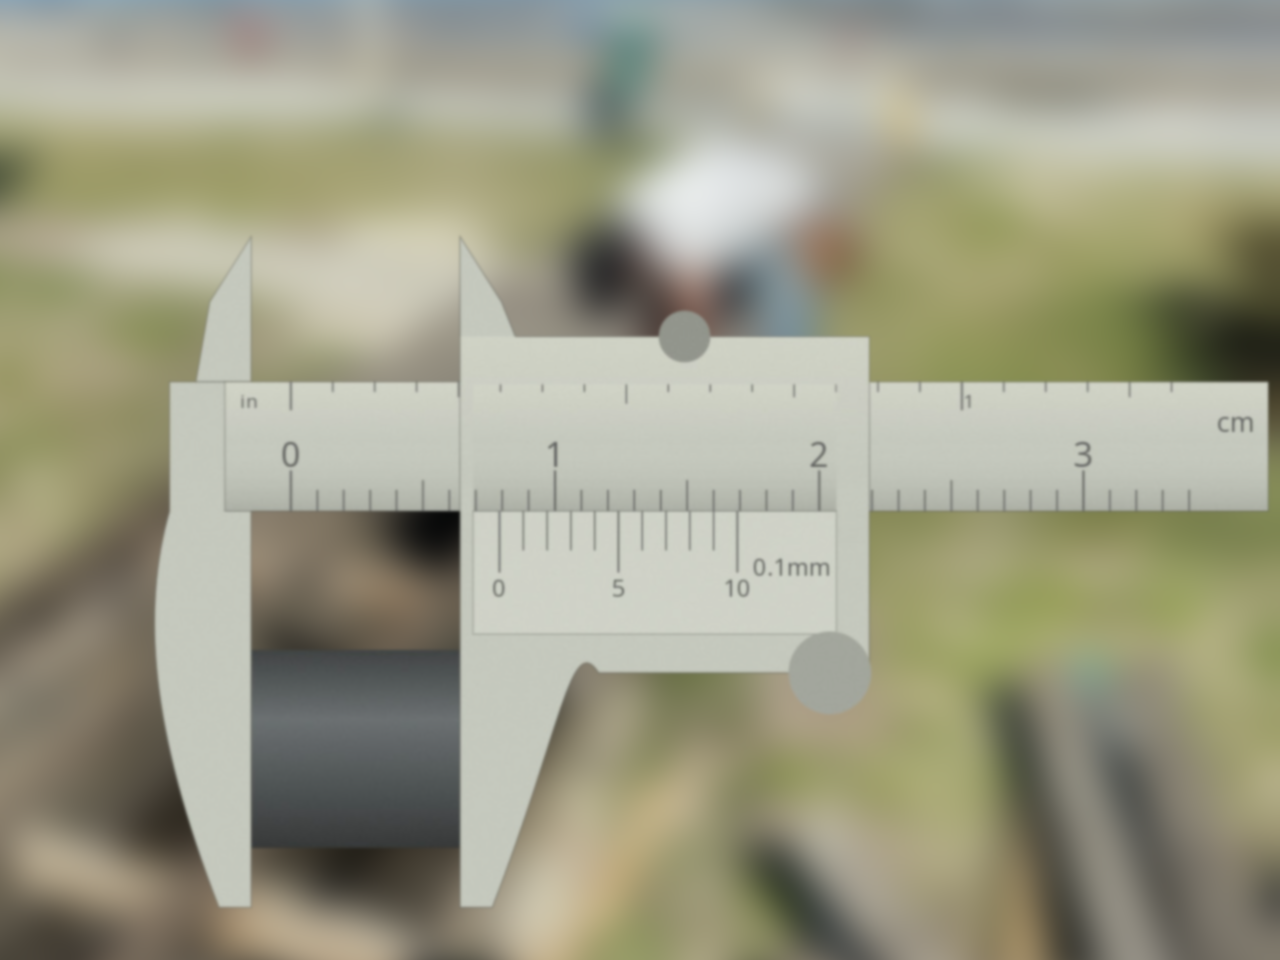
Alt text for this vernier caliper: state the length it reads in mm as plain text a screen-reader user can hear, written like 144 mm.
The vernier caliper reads 7.9 mm
